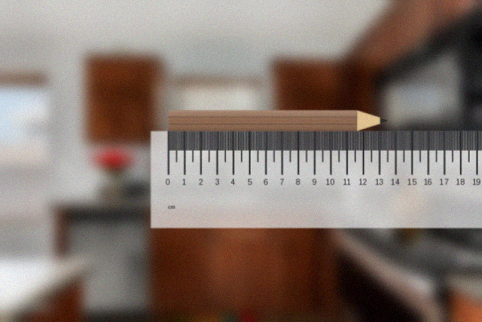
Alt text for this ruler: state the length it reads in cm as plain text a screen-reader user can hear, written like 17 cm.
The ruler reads 13.5 cm
